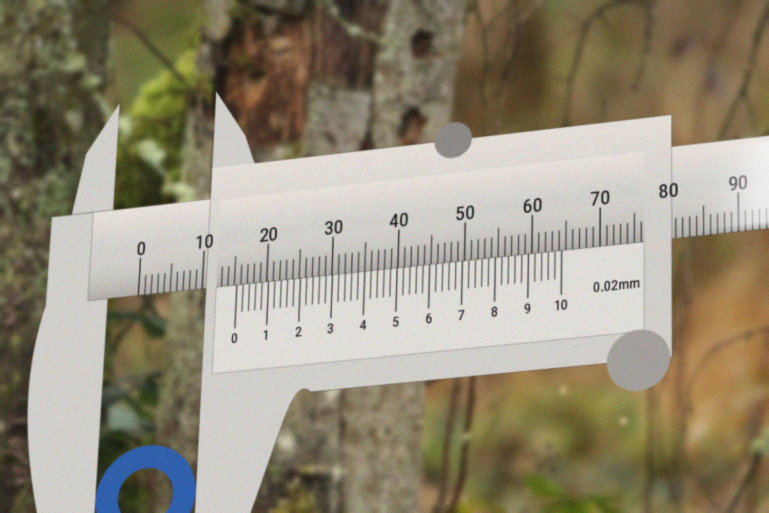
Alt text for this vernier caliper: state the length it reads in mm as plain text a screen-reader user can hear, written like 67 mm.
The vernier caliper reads 15.4 mm
